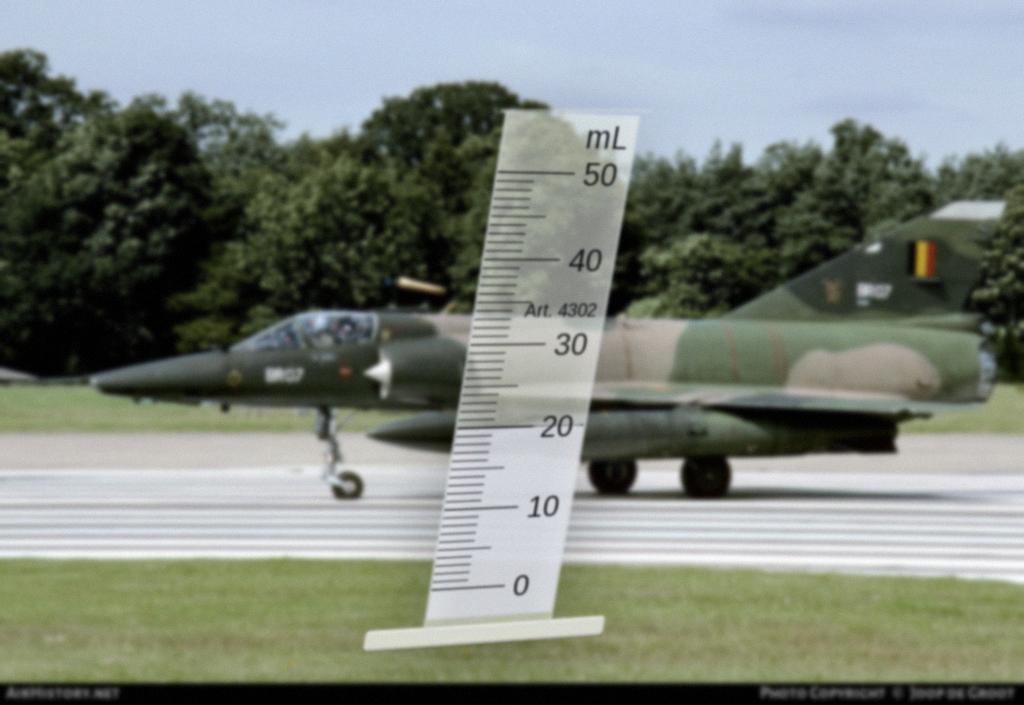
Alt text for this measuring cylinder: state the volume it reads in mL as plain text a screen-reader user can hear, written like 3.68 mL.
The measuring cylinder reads 20 mL
